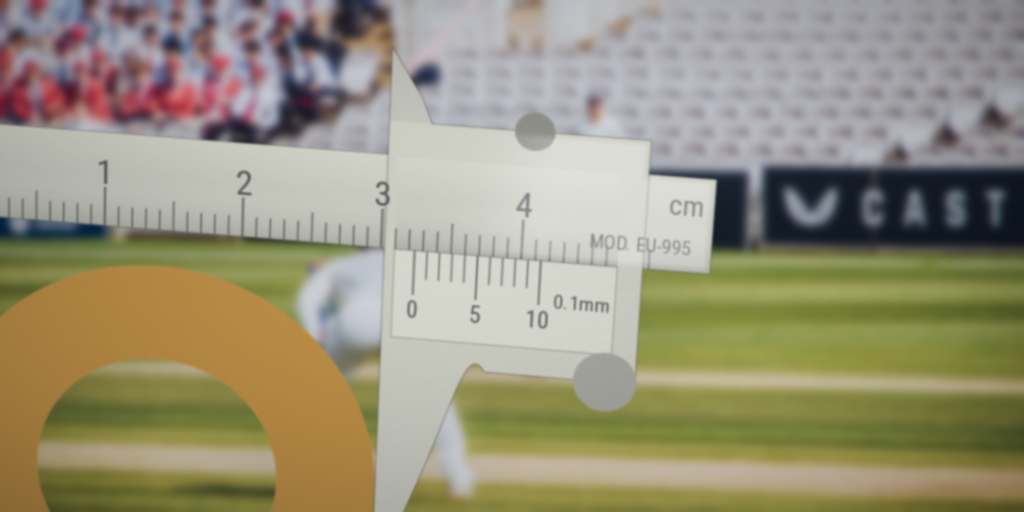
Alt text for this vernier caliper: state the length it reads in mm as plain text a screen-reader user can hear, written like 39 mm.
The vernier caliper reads 32.4 mm
